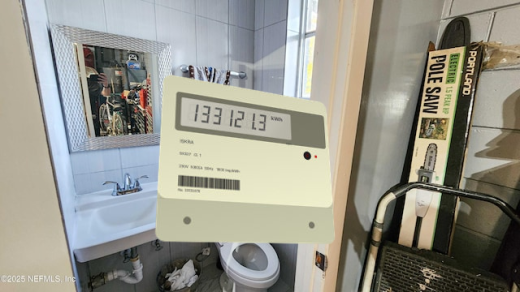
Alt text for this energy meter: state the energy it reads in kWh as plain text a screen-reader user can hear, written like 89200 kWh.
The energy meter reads 133121.3 kWh
